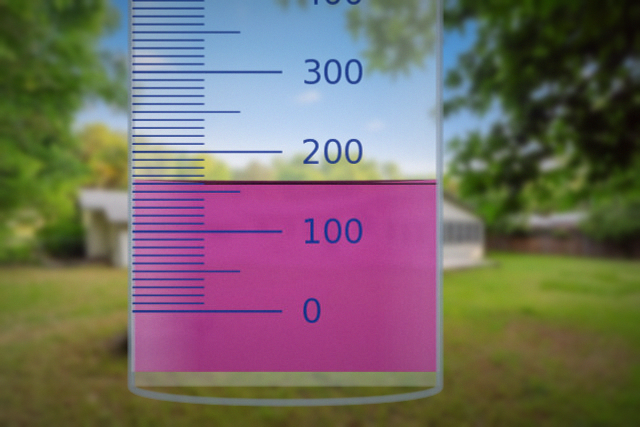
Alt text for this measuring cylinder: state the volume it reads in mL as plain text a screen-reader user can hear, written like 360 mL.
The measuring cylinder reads 160 mL
